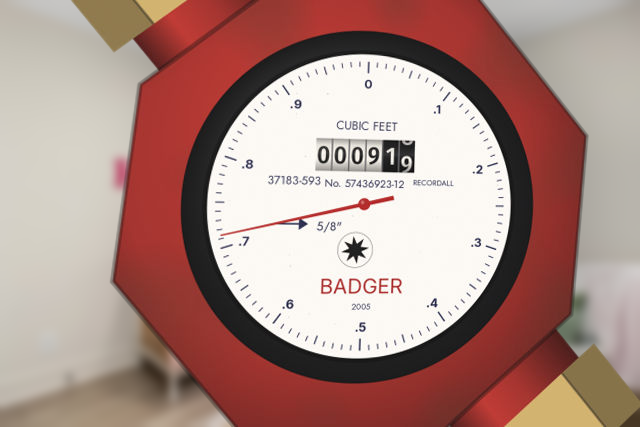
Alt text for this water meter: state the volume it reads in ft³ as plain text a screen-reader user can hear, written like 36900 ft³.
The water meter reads 918.71 ft³
